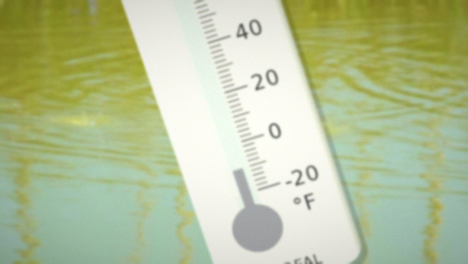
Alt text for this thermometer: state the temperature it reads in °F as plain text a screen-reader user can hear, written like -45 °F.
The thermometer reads -10 °F
